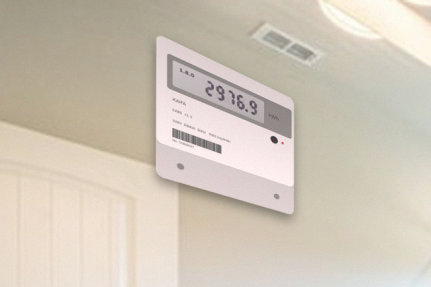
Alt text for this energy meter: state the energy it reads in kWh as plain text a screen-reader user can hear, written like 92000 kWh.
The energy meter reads 2976.9 kWh
